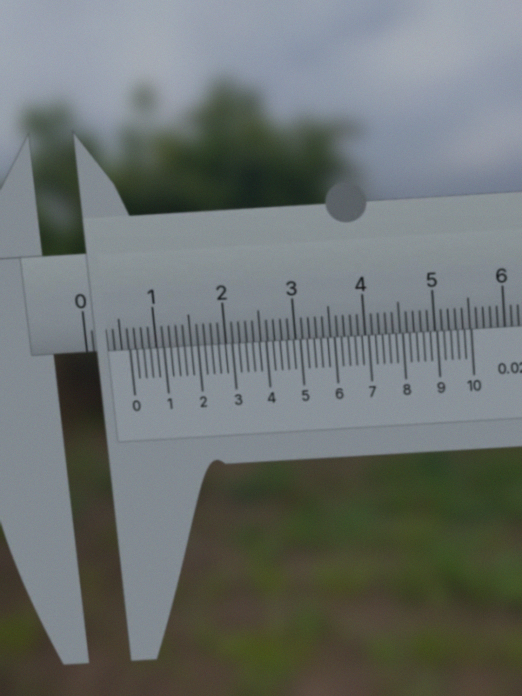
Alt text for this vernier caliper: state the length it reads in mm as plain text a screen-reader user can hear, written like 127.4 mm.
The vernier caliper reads 6.2 mm
